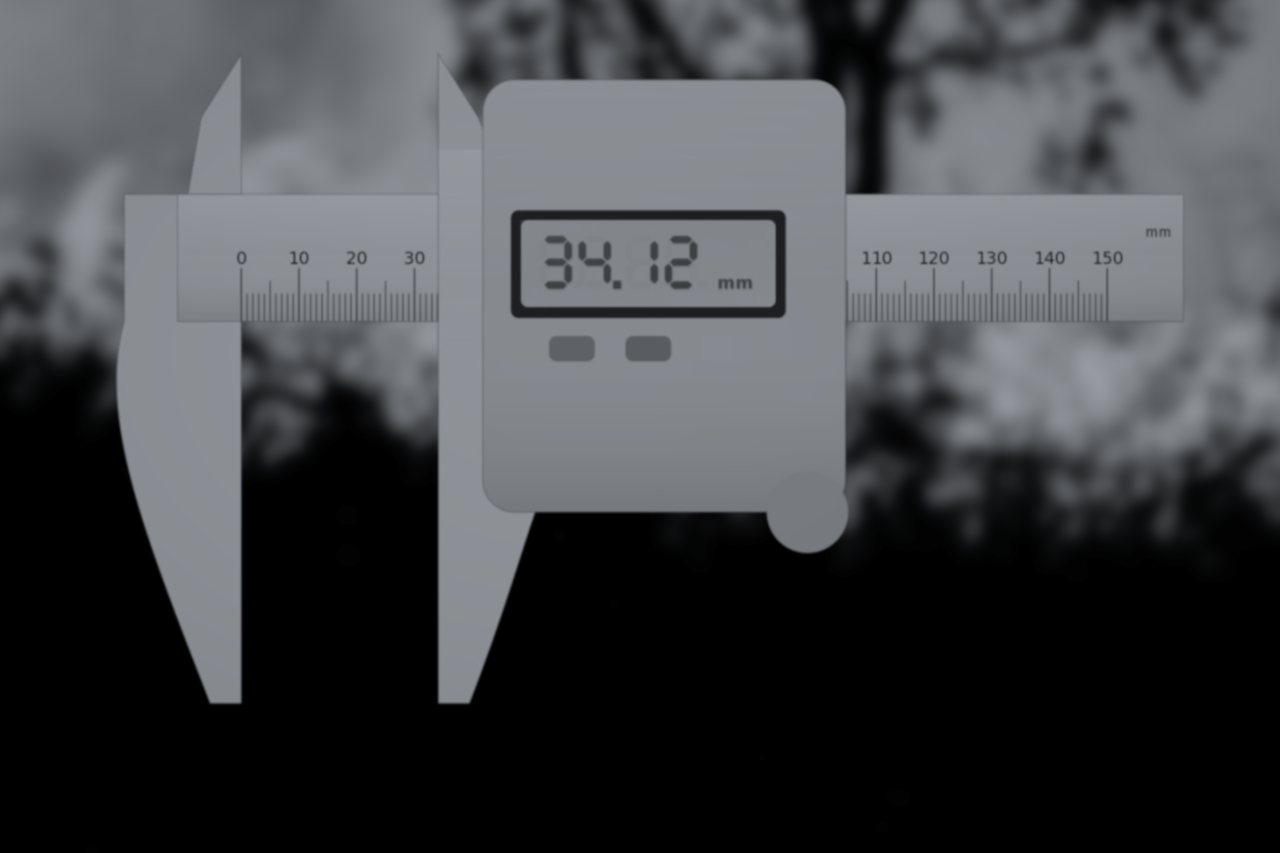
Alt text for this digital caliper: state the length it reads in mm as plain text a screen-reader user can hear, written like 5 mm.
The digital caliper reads 34.12 mm
